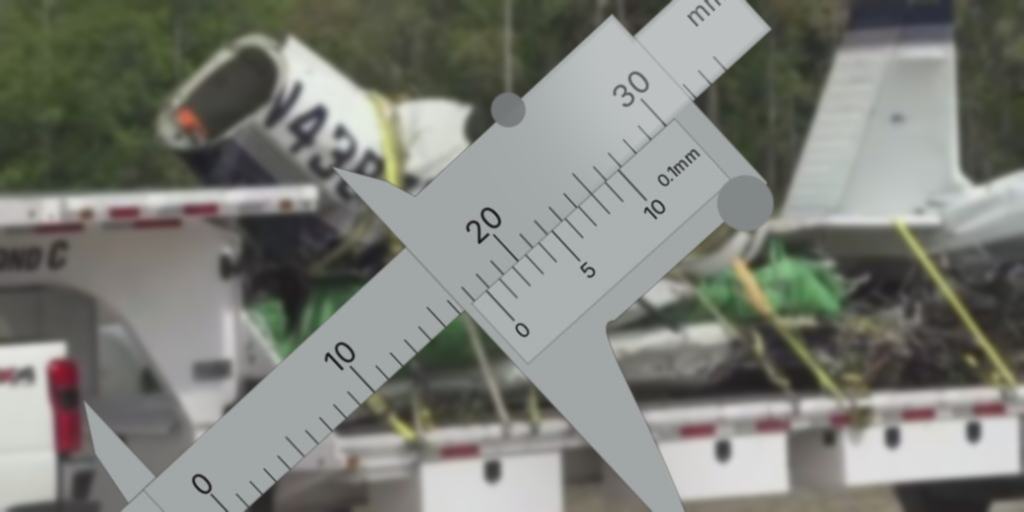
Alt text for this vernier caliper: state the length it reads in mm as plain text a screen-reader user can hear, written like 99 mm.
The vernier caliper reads 17.8 mm
